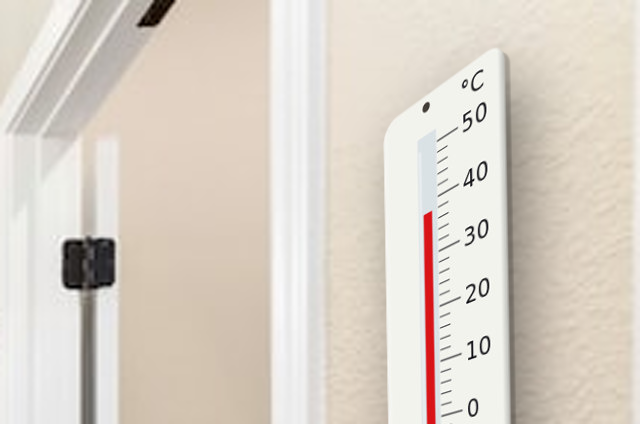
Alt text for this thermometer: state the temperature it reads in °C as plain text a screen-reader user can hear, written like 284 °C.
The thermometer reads 38 °C
